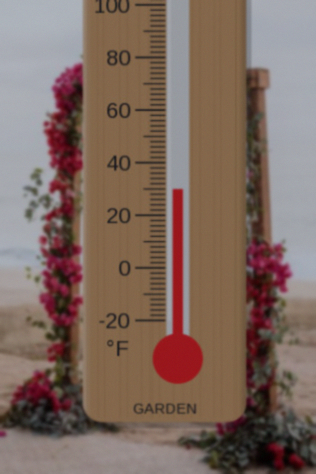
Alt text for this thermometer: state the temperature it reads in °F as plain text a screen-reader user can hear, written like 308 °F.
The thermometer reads 30 °F
